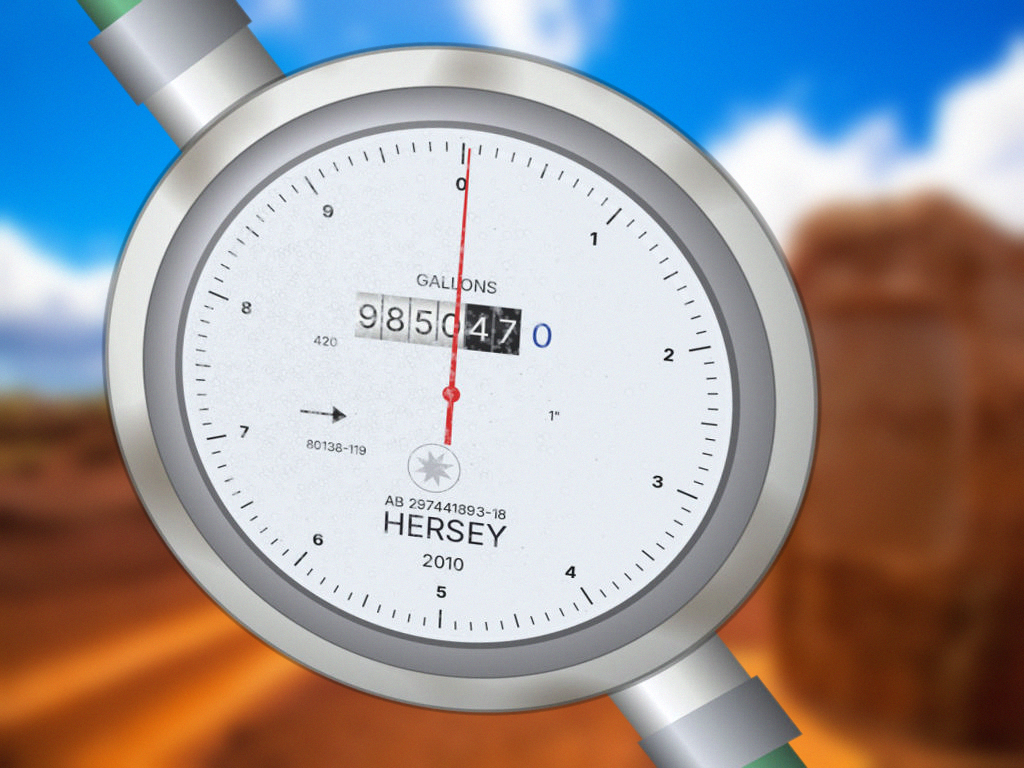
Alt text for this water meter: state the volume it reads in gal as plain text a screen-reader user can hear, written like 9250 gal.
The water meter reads 9850470.0 gal
